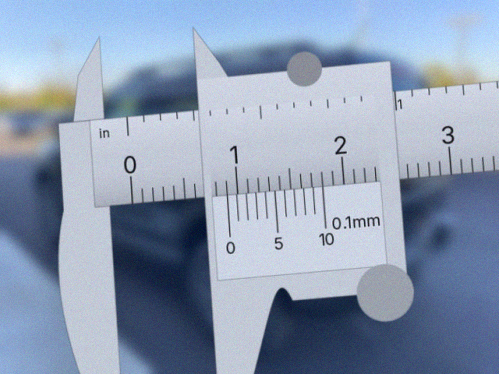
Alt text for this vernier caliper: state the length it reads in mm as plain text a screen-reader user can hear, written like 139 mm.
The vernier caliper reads 9.0 mm
